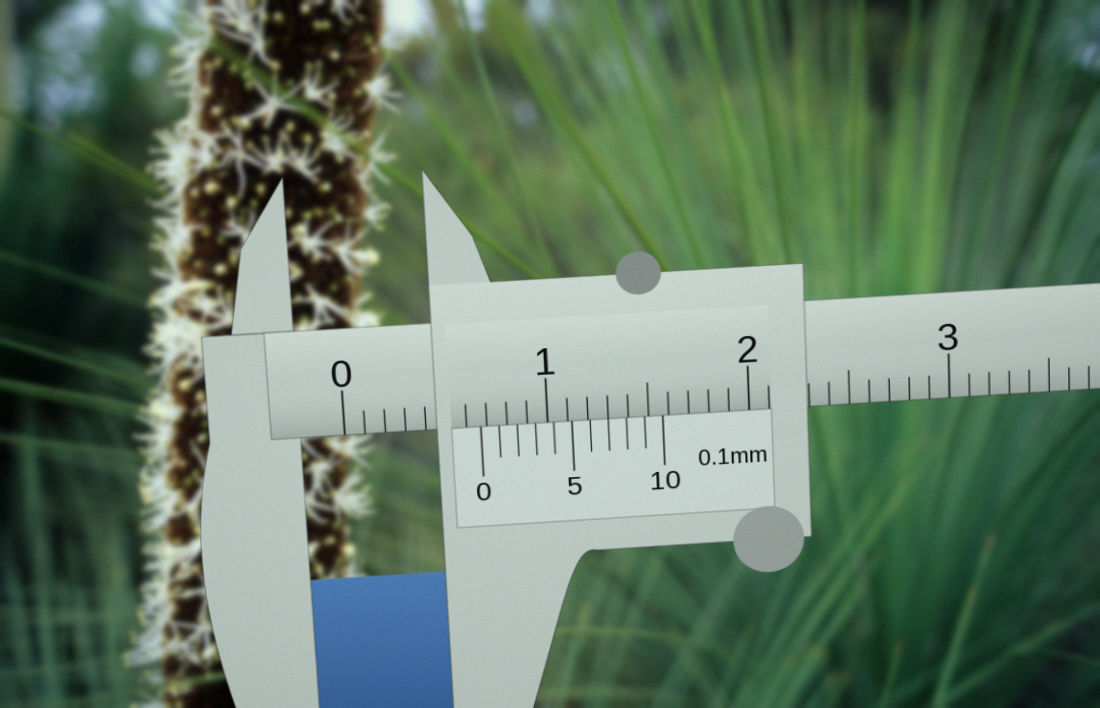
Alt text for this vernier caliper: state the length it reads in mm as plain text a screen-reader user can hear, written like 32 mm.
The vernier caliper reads 6.7 mm
